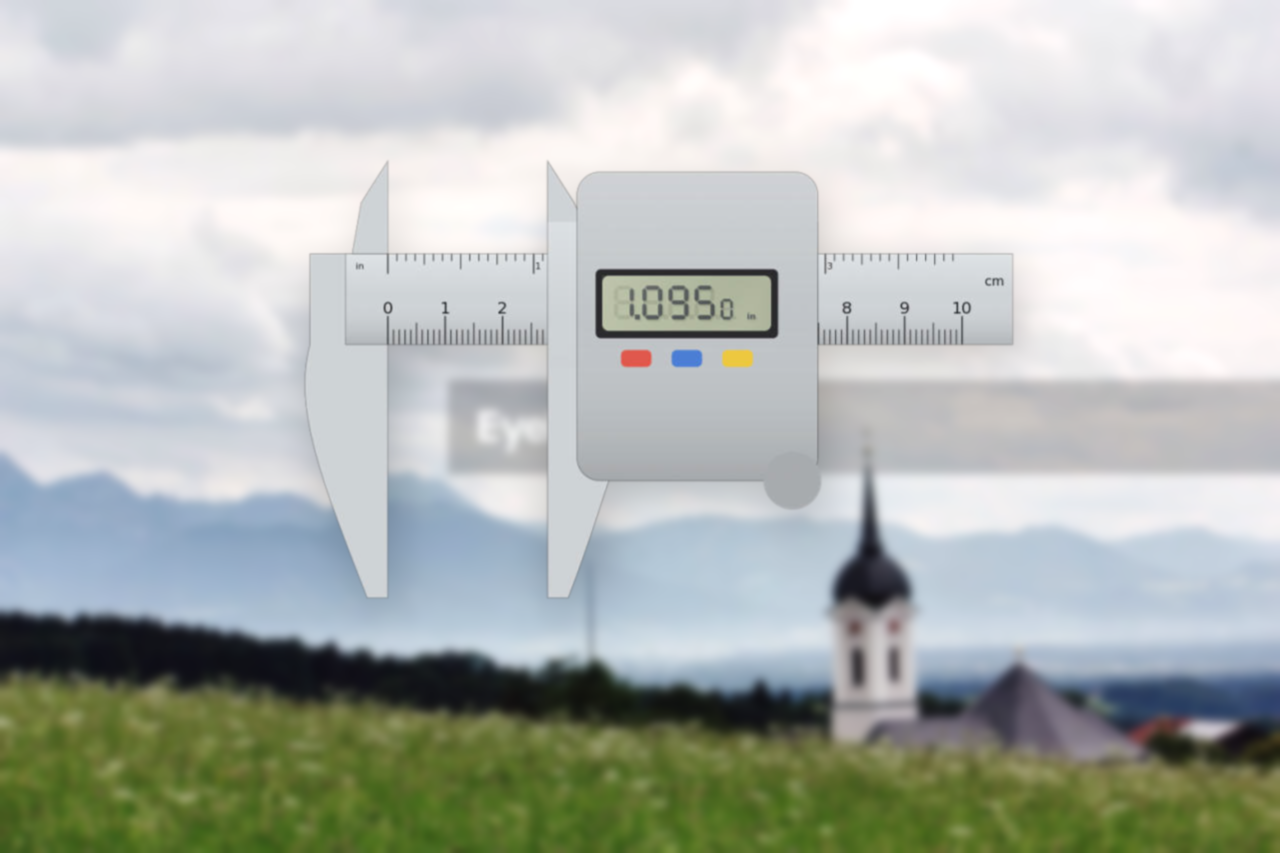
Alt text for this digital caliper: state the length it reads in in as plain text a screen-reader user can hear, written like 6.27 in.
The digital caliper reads 1.0950 in
